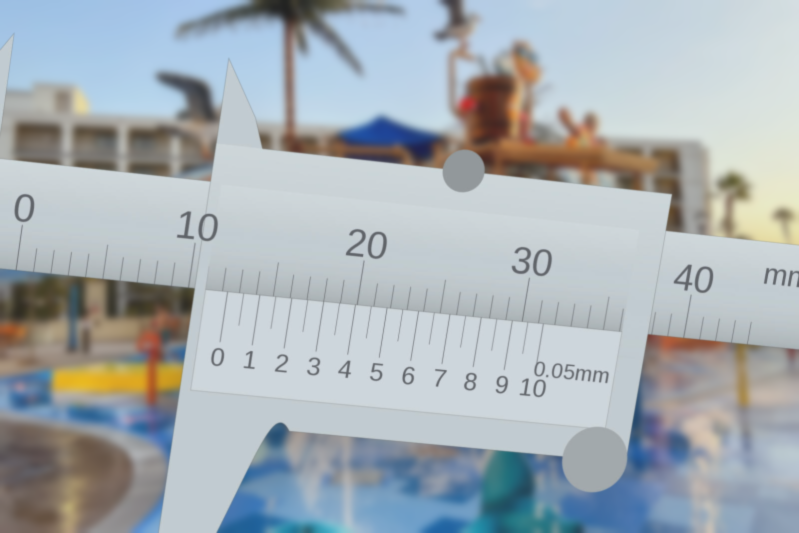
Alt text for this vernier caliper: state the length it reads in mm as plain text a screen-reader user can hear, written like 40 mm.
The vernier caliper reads 12.3 mm
